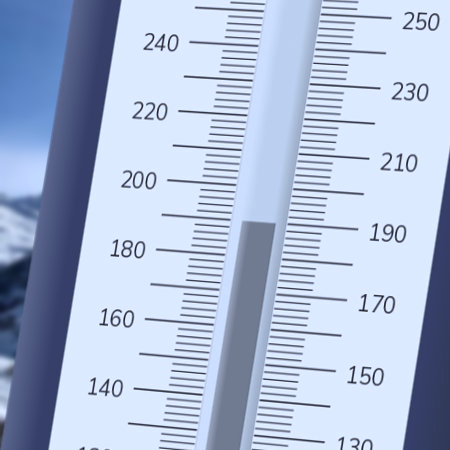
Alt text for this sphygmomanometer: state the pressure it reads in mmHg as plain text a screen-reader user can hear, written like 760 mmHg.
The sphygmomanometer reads 190 mmHg
